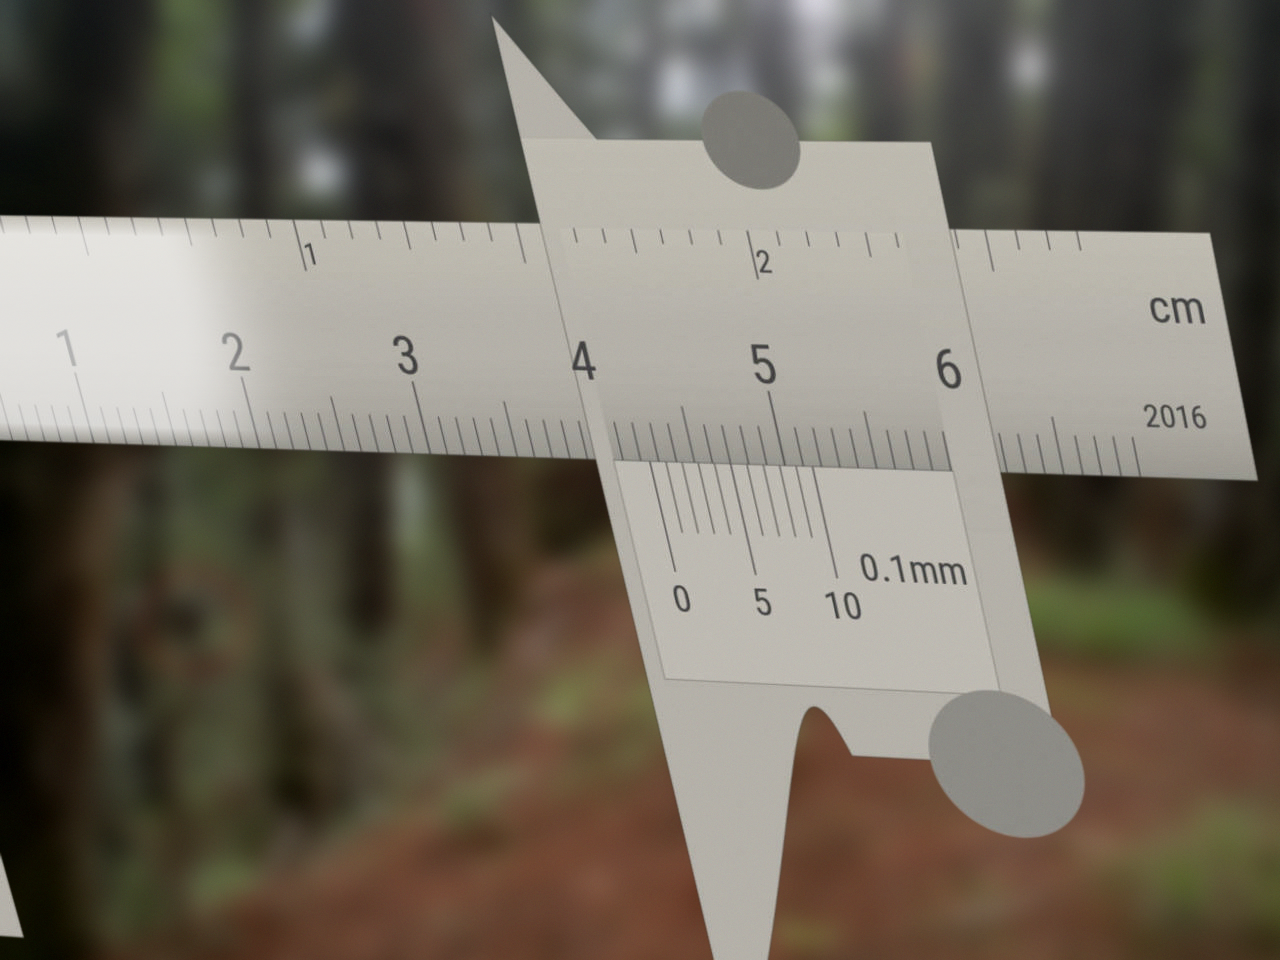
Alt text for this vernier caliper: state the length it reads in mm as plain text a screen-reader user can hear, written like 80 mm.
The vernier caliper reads 42.5 mm
